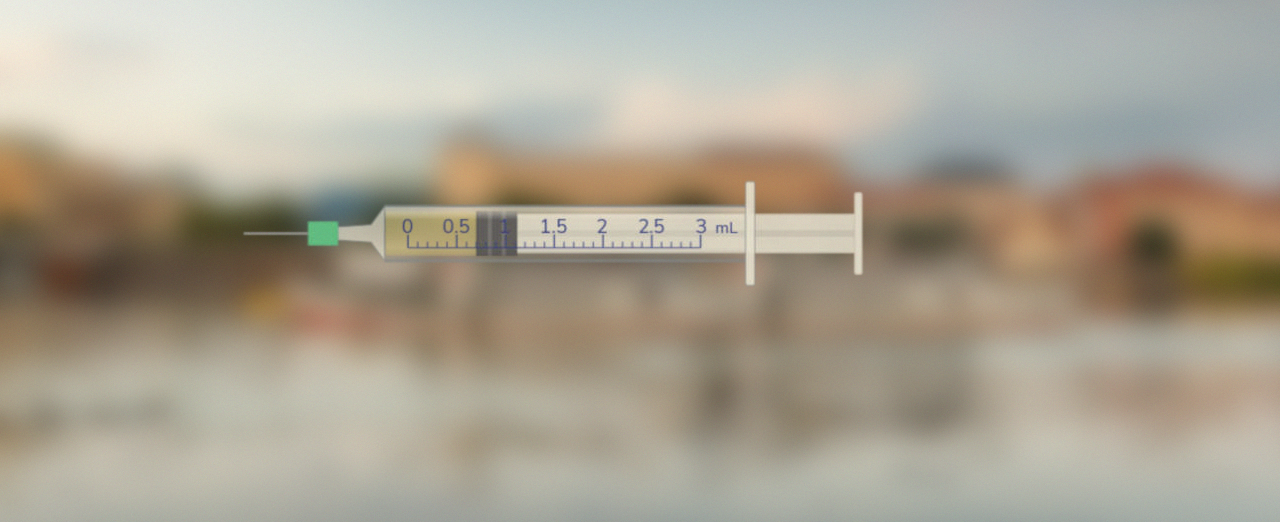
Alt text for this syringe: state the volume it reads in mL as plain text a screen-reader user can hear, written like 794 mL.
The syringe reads 0.7 mL
